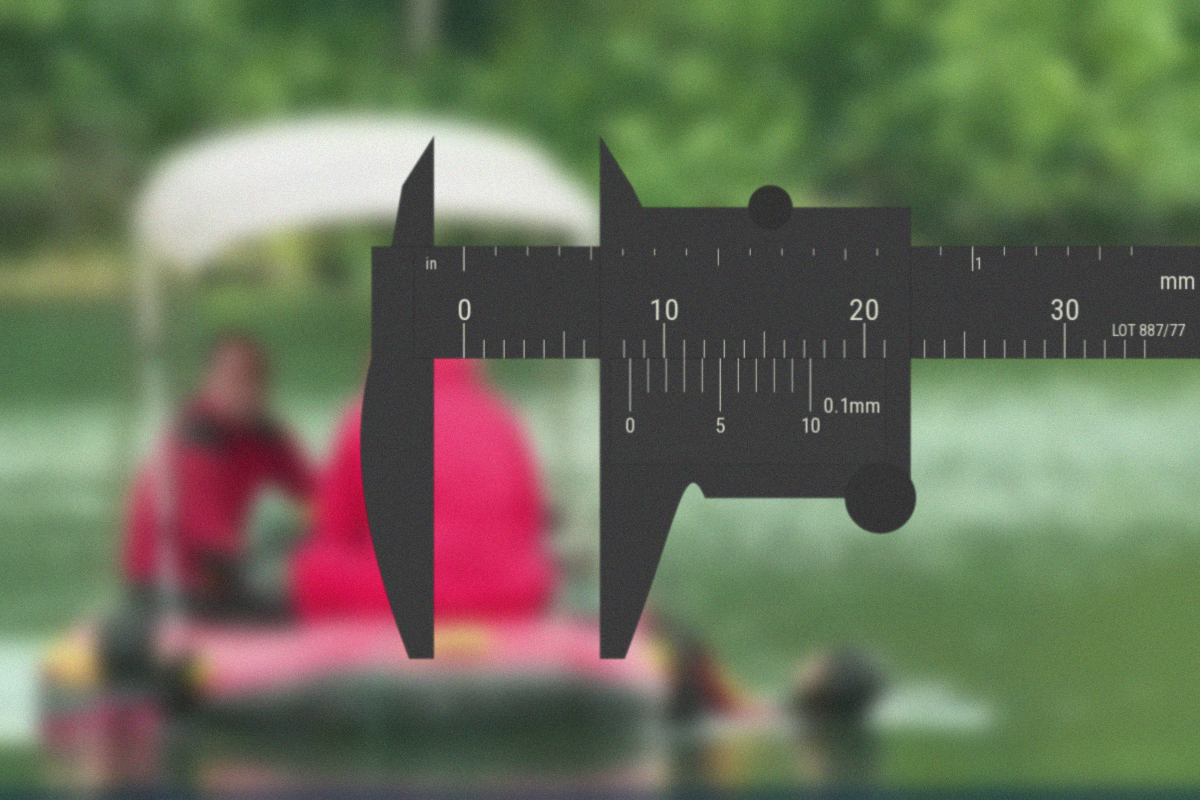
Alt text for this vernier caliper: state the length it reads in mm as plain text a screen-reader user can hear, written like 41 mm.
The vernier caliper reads 8.3 mm
